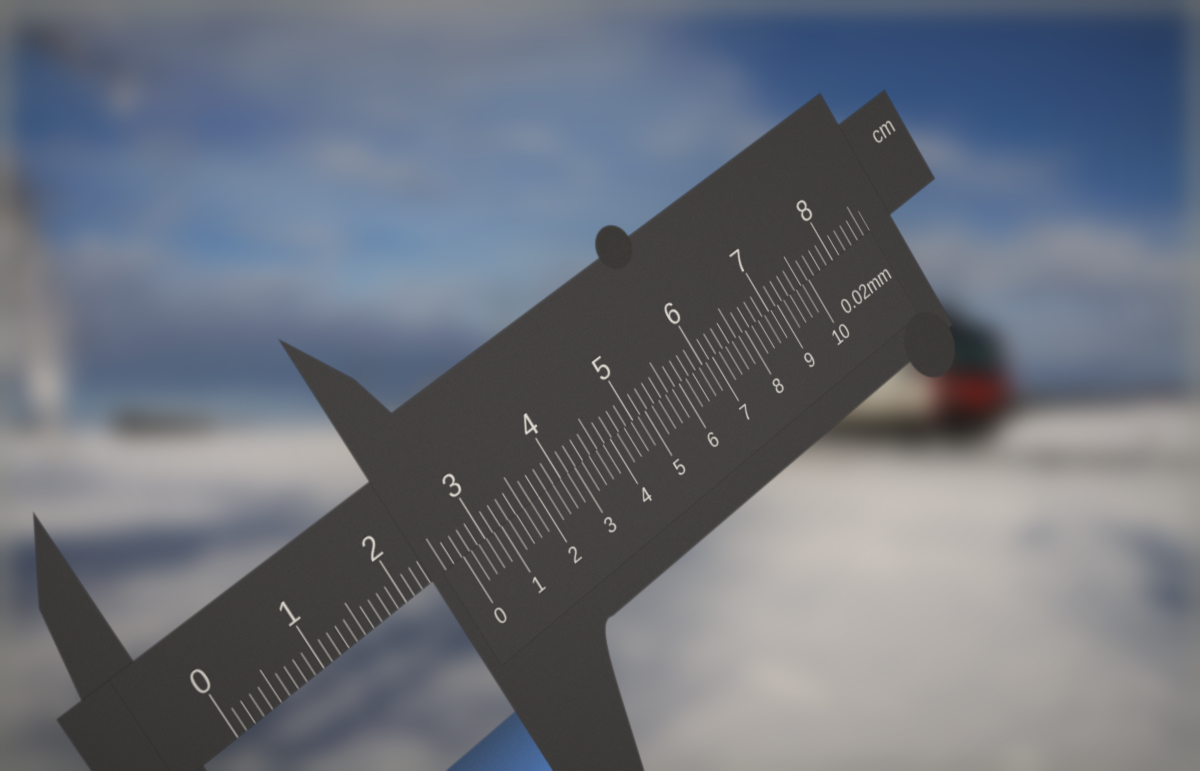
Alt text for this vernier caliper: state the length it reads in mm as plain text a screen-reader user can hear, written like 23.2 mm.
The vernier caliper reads 27.2 mm
